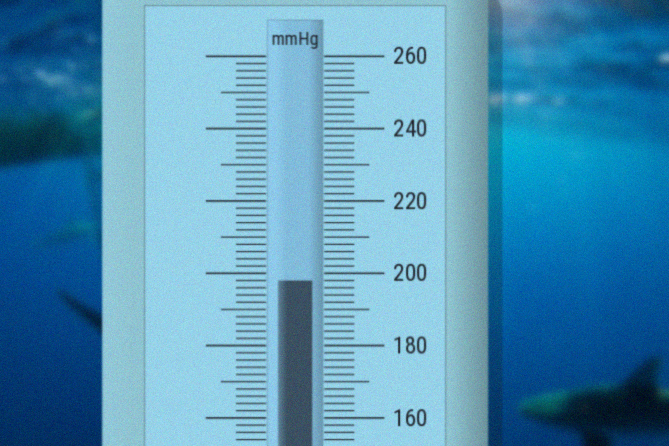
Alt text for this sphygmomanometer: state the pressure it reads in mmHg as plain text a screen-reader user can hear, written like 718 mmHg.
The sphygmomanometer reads 198 mmHg
